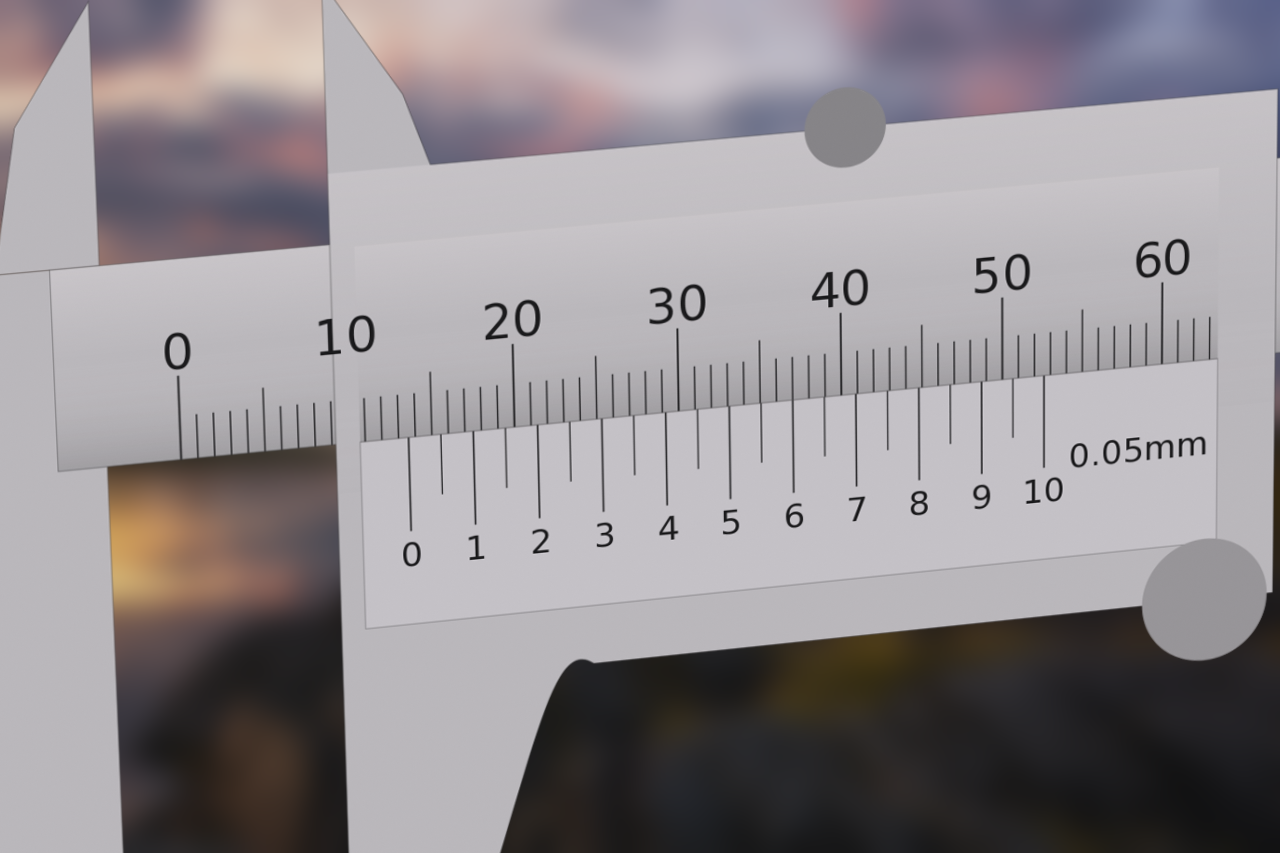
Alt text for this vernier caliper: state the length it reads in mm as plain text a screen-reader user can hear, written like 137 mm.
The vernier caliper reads 13.6 mm
